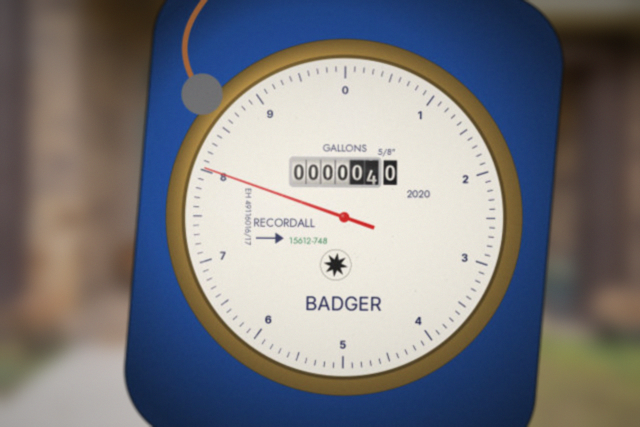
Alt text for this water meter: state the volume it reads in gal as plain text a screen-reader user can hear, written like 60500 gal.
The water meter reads 38.0 gal
